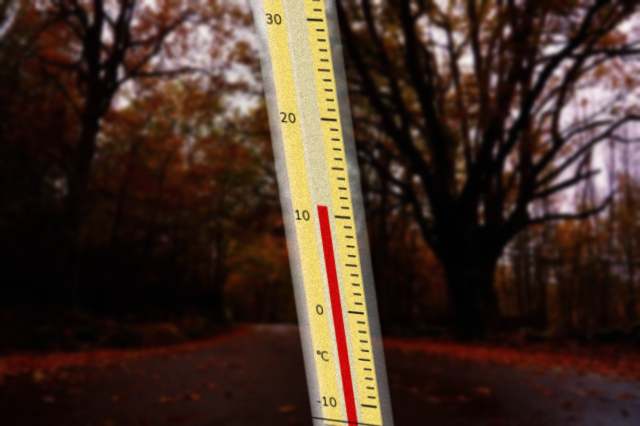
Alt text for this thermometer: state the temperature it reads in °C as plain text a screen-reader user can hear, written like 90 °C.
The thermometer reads 11 °C
